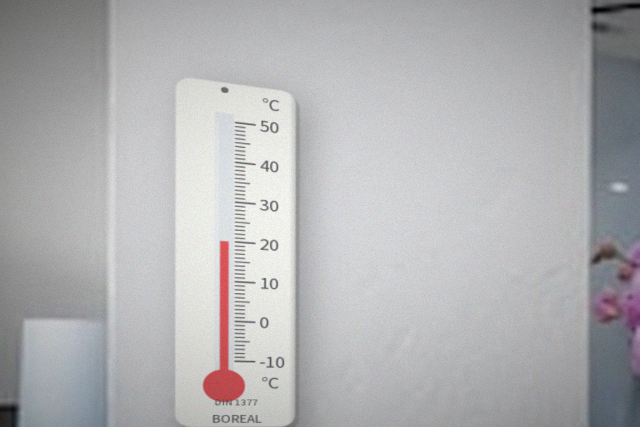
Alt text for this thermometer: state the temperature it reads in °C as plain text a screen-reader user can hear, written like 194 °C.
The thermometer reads 20 °C
